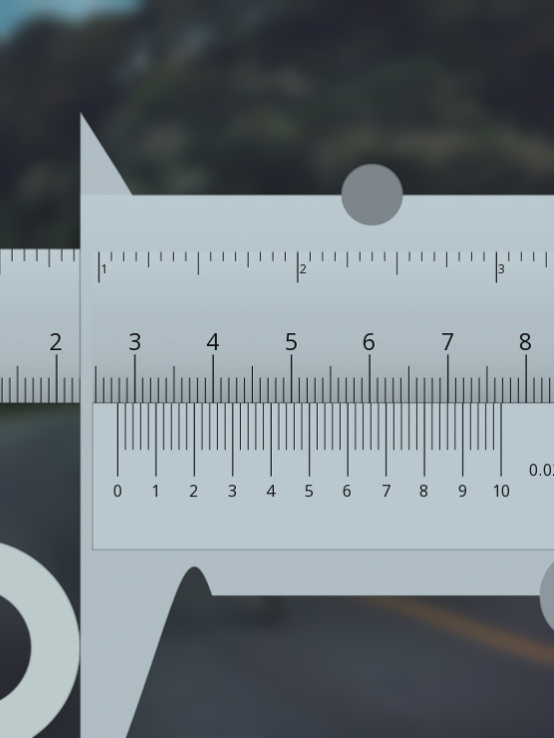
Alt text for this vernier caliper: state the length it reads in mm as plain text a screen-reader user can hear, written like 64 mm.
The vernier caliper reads 27.8 mm
